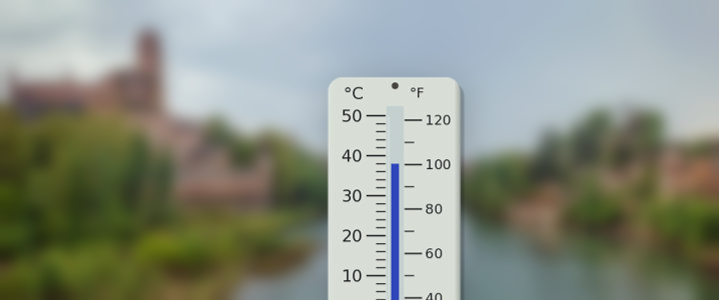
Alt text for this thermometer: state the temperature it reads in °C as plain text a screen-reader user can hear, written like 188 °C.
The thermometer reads 38 °C
